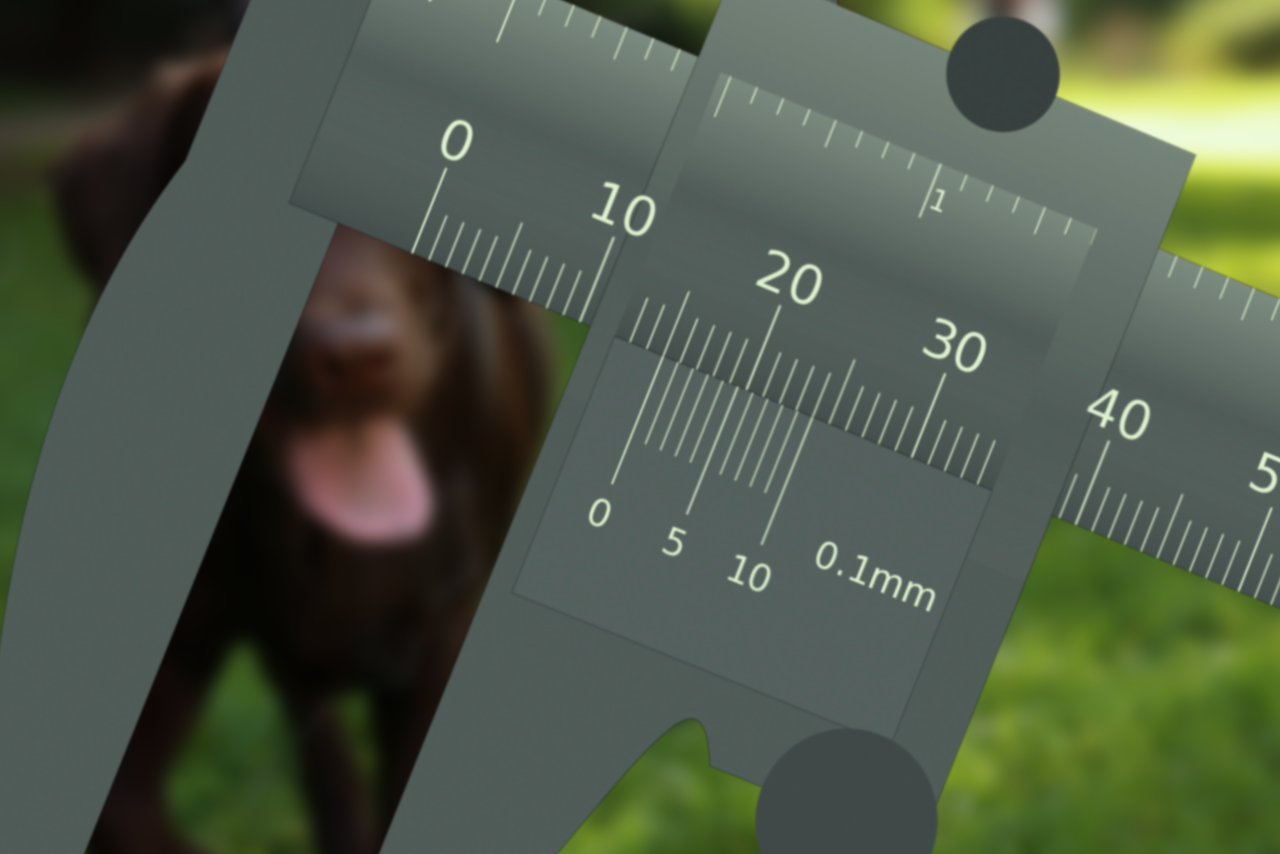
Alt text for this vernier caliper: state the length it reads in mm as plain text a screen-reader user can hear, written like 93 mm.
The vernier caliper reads 15.0 mm
